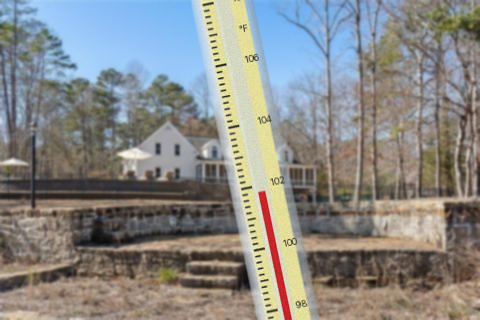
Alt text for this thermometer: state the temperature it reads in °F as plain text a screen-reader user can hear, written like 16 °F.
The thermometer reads 101.8 °F
